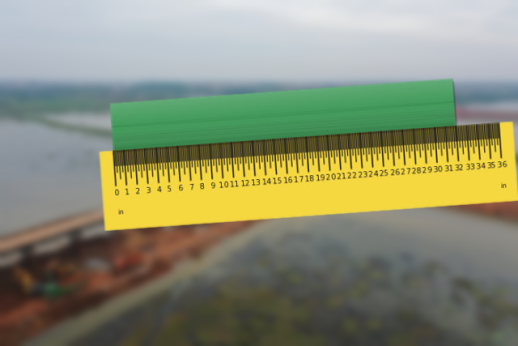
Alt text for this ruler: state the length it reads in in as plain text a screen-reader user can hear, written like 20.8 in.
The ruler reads 32 in
